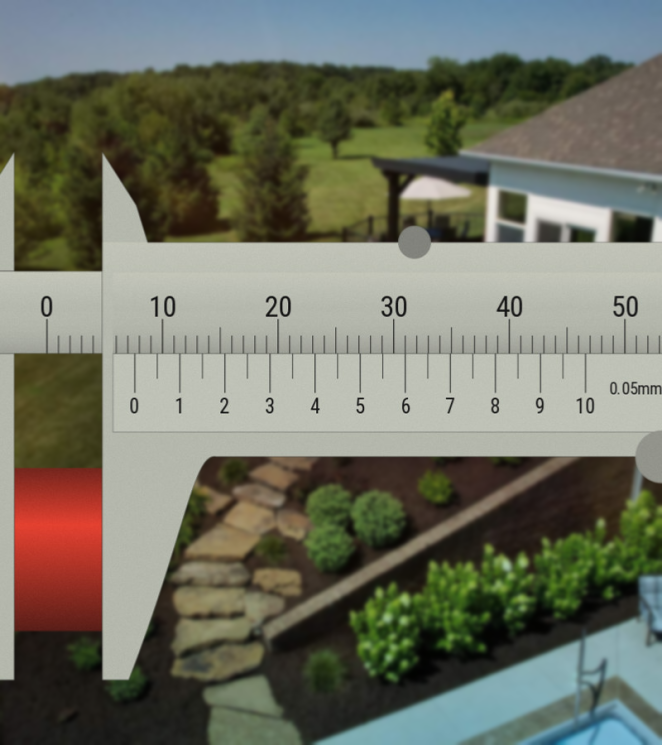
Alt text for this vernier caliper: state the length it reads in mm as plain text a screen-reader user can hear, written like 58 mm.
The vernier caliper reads 7.6 mm
